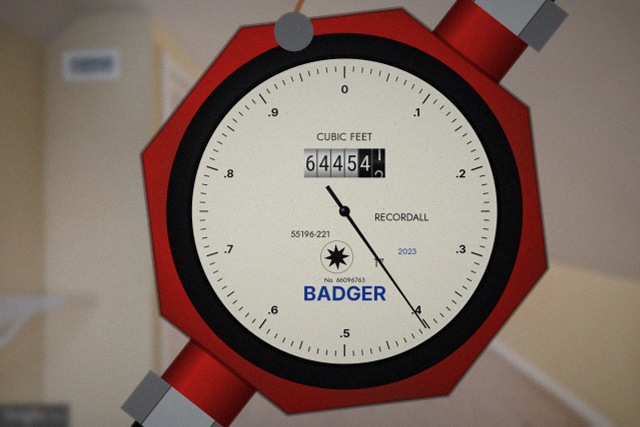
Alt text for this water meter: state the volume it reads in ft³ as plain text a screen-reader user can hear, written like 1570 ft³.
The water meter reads 644541.40 ft³
